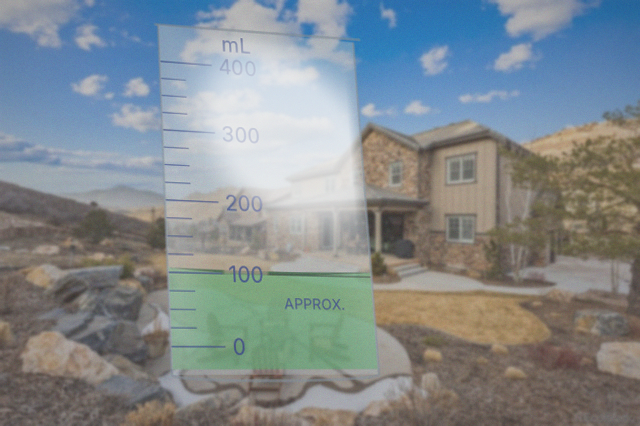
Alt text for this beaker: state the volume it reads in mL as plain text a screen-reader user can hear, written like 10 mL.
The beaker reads 100 mL
